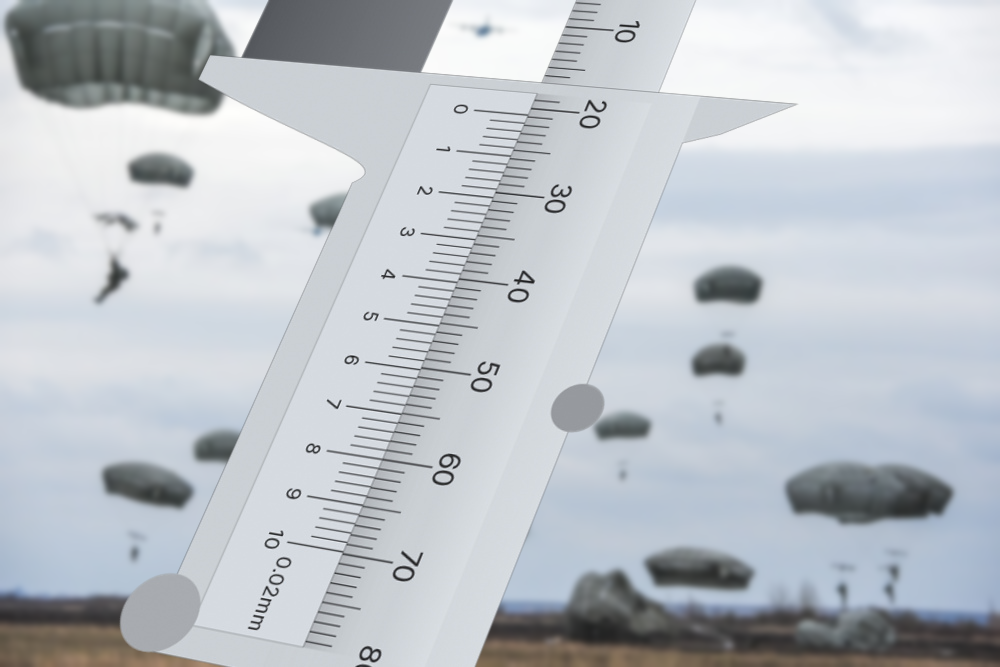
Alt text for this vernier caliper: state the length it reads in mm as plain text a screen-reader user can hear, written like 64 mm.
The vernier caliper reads 20.8 mm
